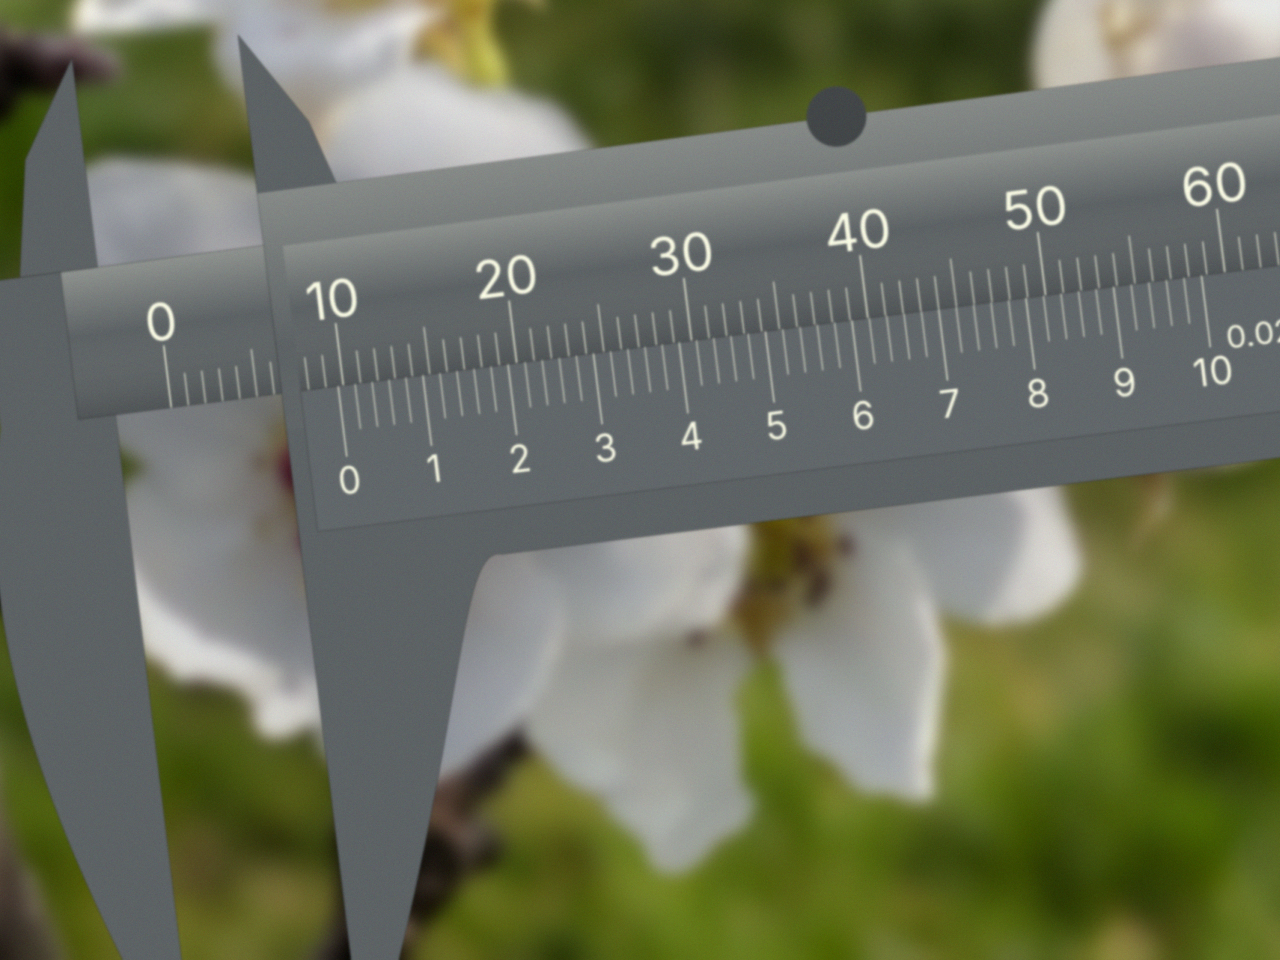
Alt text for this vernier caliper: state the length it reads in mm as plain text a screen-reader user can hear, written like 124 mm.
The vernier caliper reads 9.7 mm
